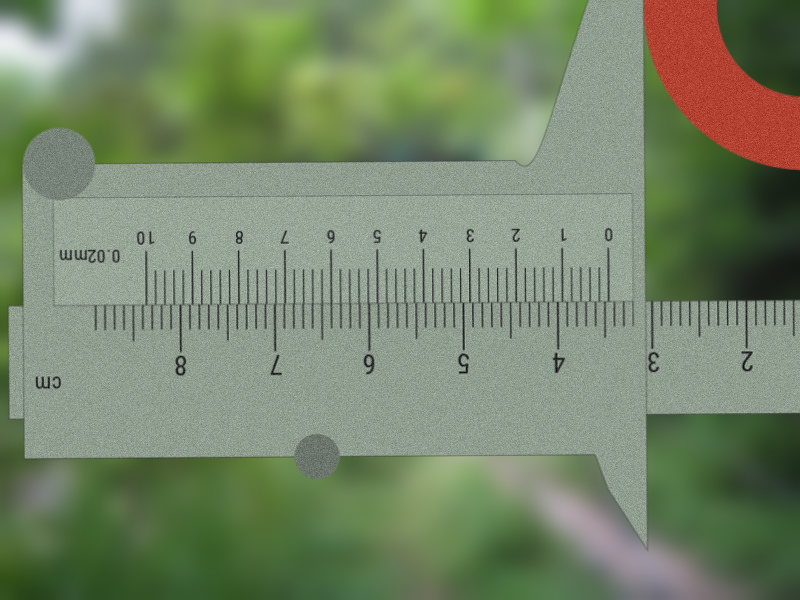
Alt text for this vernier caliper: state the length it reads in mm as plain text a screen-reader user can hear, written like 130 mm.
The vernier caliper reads 34.6 mm
